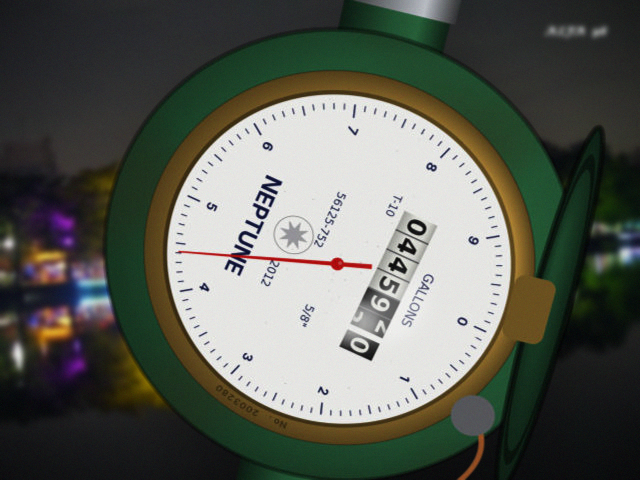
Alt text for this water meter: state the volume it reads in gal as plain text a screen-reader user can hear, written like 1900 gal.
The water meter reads 445924.4 gal
